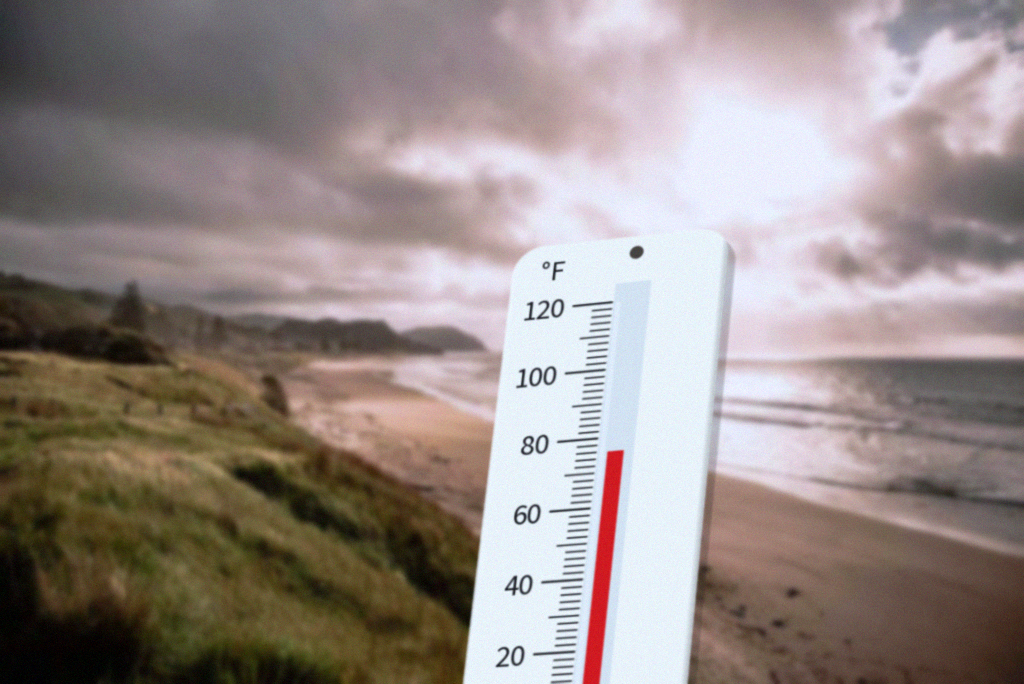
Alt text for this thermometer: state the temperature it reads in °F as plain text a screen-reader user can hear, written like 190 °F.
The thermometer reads 76 °F
